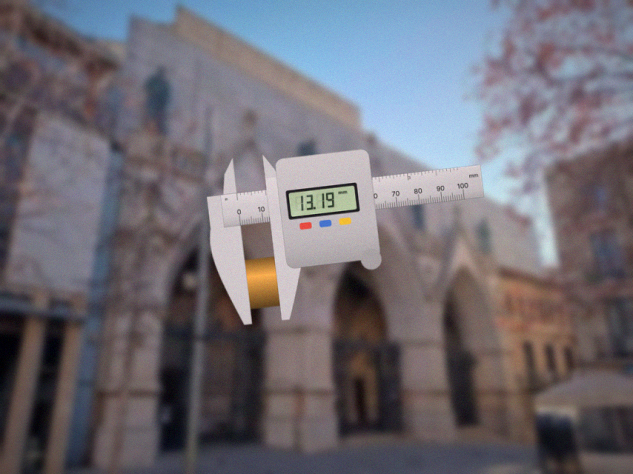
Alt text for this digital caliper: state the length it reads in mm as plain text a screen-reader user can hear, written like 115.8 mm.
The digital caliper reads 13.19 mm
